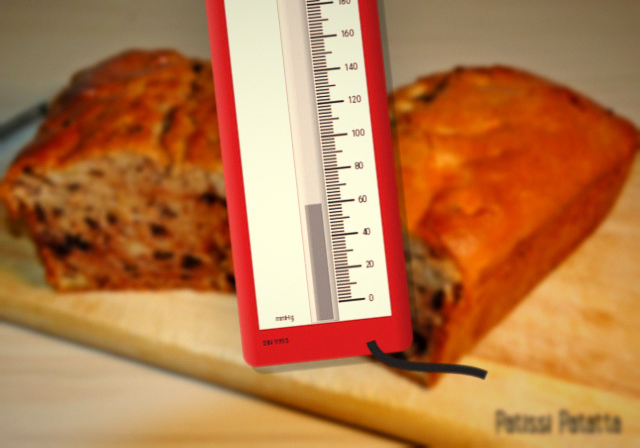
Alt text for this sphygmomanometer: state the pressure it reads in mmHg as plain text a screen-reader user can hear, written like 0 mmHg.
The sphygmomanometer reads 60 mmHg
